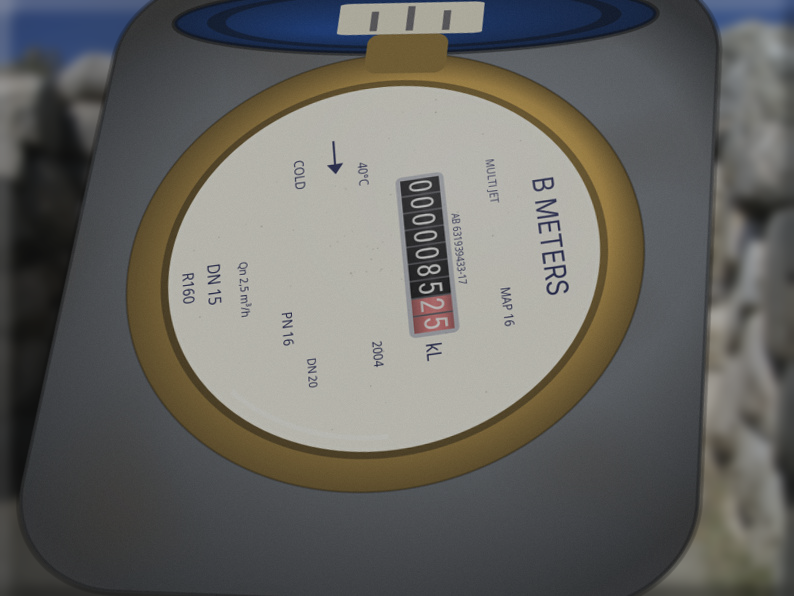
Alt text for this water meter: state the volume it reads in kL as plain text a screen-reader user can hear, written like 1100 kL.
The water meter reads 85.25 kL
